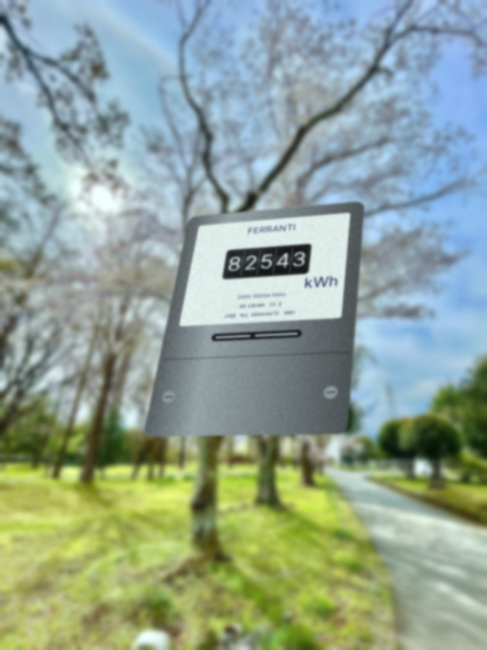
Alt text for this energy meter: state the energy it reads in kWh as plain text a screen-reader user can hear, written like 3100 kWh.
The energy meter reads 82543 kWh
